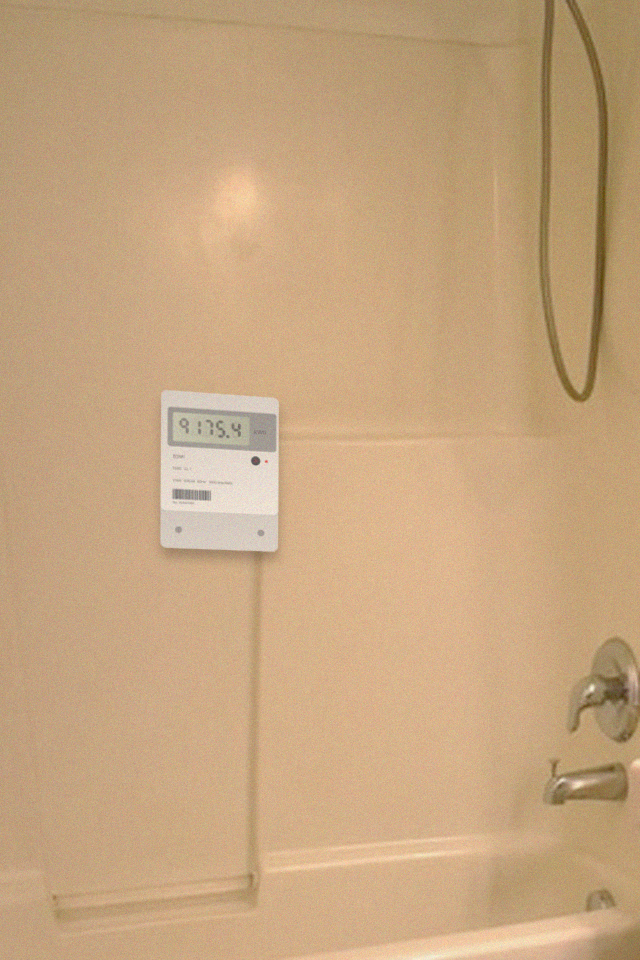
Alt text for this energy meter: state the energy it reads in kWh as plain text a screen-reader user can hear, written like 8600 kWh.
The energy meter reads 9175.4 kWh
